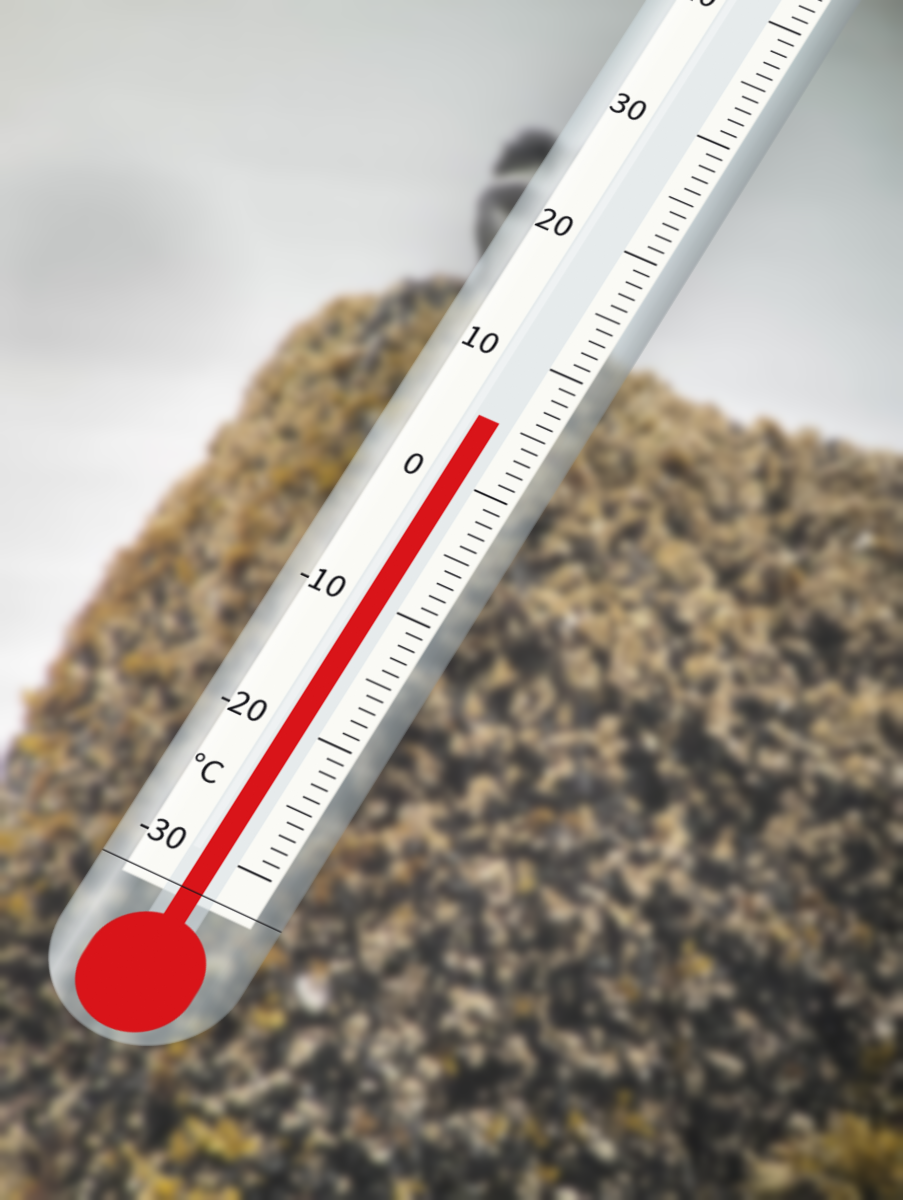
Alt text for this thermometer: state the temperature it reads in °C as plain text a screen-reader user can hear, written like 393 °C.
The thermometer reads 5 °C
